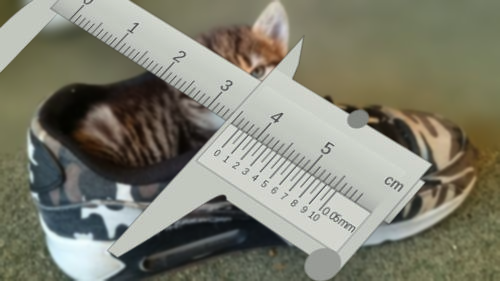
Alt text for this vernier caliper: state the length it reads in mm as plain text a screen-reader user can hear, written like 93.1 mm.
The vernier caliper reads 36.6 mm
